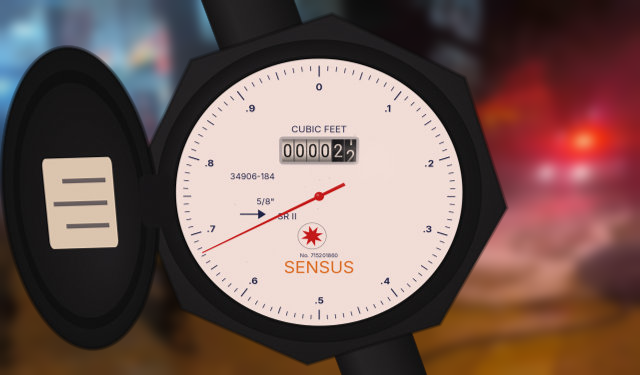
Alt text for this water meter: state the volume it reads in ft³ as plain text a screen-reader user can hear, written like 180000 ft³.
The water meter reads 21.67 ft³
